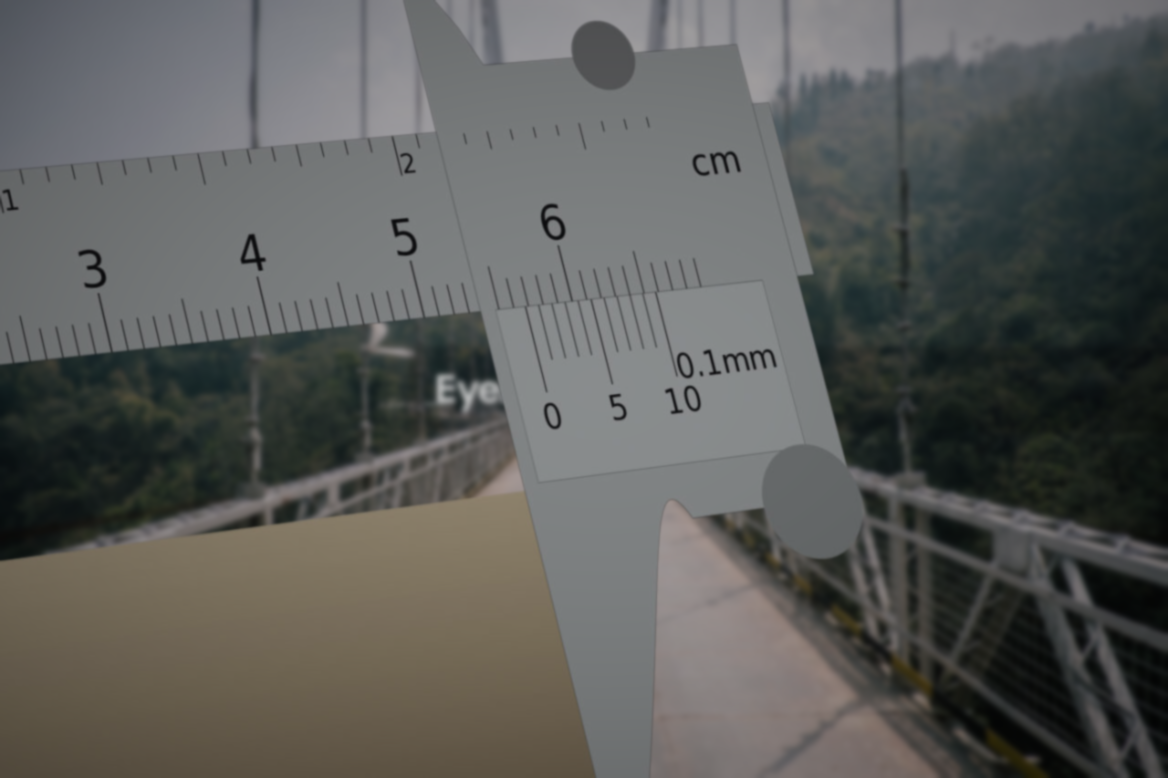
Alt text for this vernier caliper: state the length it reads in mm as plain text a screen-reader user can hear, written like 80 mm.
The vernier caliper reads 56.8 mm
